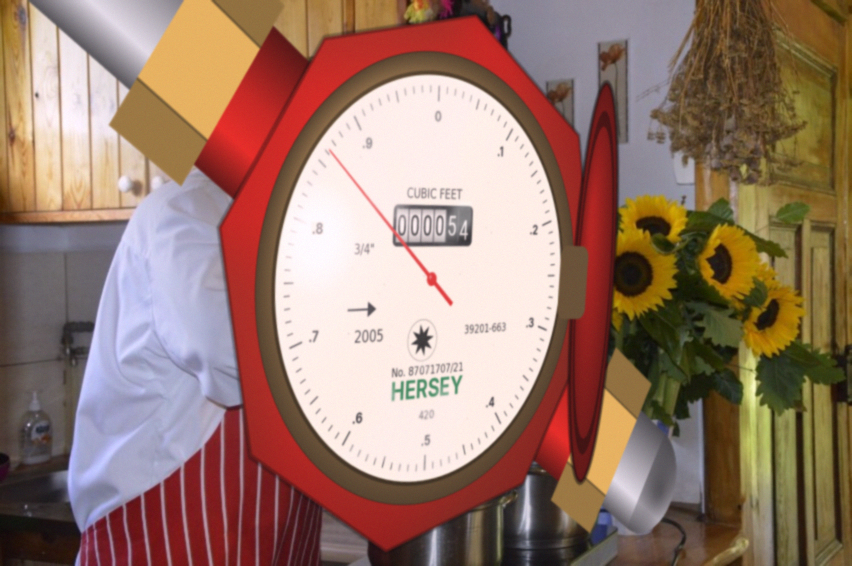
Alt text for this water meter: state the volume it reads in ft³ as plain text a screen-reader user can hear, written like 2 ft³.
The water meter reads 53.86 ft³
